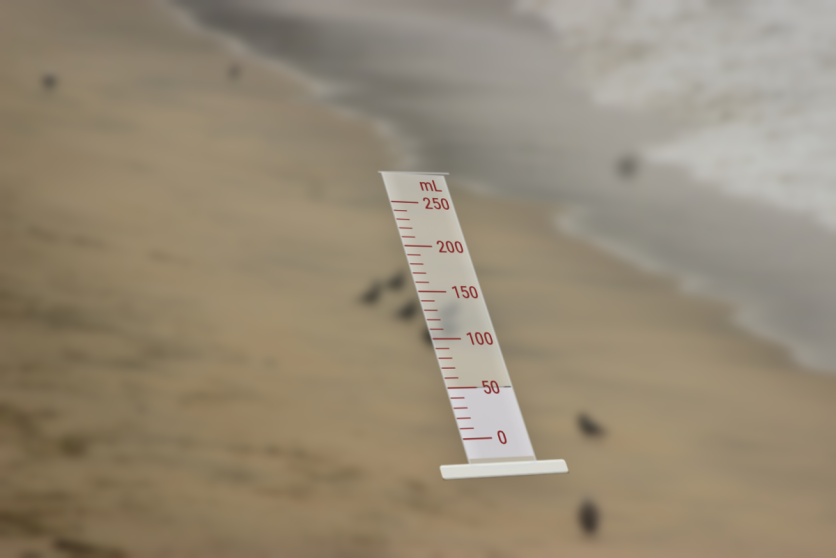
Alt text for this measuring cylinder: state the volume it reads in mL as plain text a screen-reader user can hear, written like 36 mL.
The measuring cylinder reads 50 mL
